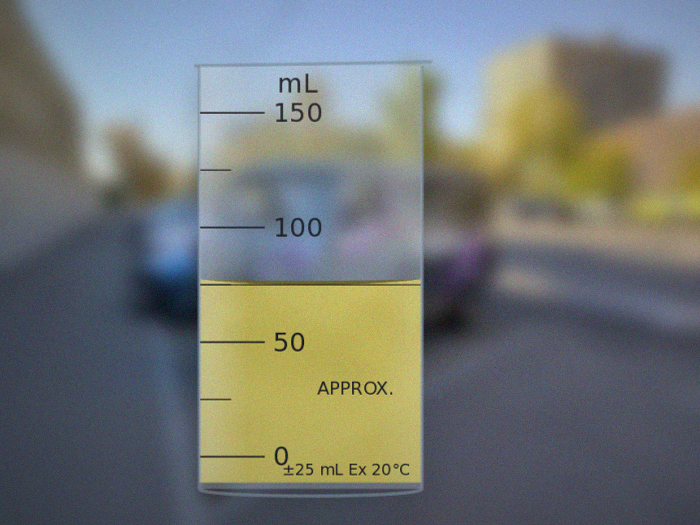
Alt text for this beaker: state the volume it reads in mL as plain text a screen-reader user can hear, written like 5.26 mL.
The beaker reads 75 mL
